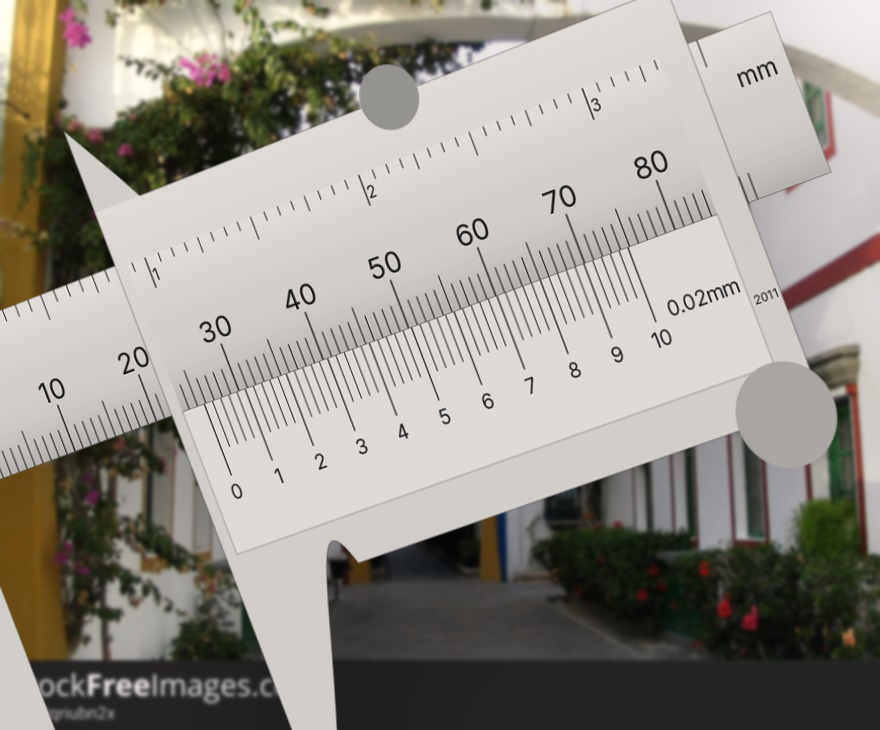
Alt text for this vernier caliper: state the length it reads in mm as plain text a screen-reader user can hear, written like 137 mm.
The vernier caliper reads 25.8 mm
